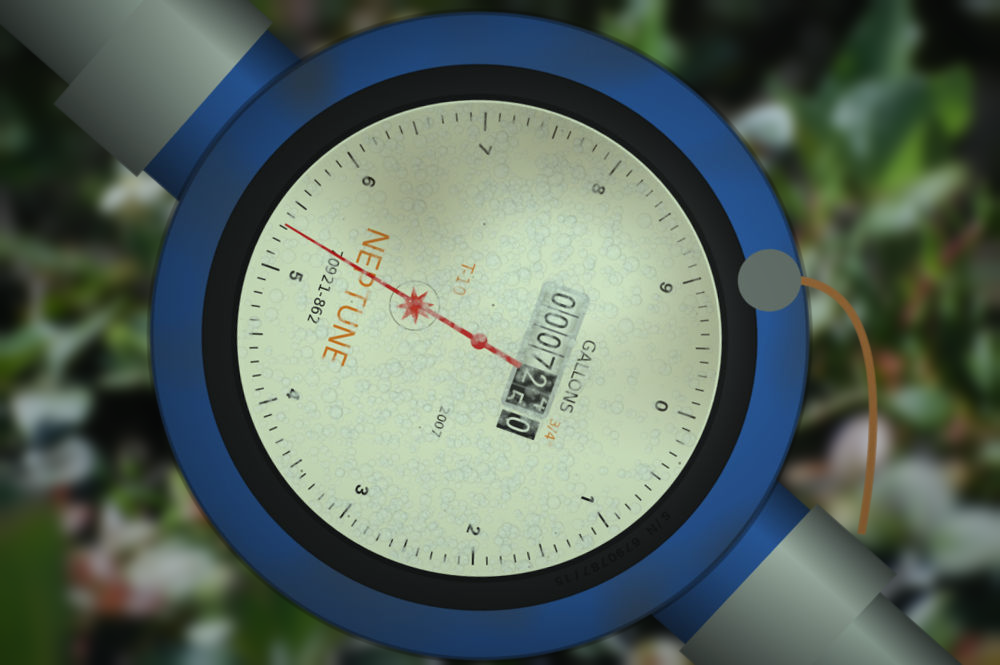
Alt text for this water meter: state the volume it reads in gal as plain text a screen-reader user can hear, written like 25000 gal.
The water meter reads 7245.3 gal
